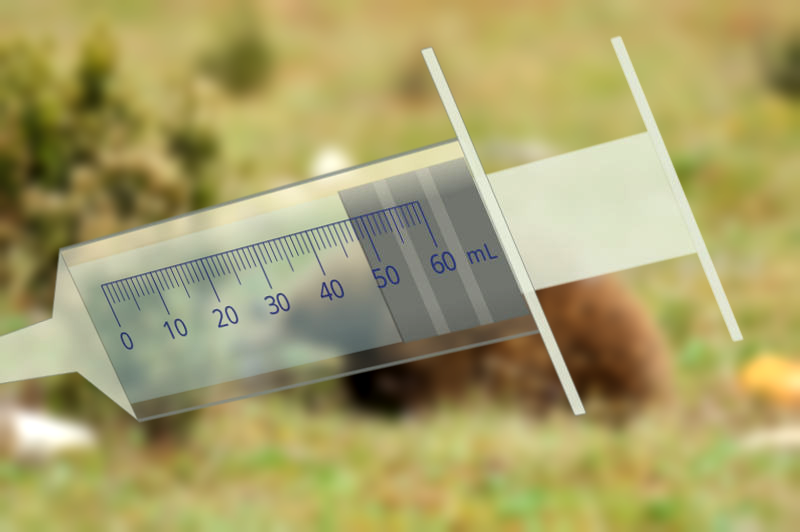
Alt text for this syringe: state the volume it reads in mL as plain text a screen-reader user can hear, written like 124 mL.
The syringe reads 48 mL
